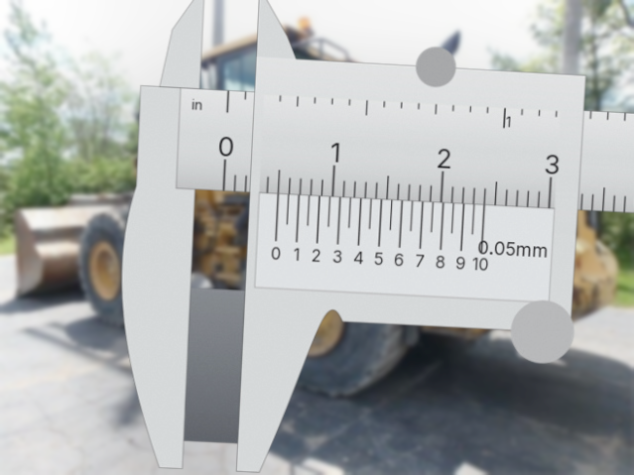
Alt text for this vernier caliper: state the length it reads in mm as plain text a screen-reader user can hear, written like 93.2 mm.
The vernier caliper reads 5.0 mm
